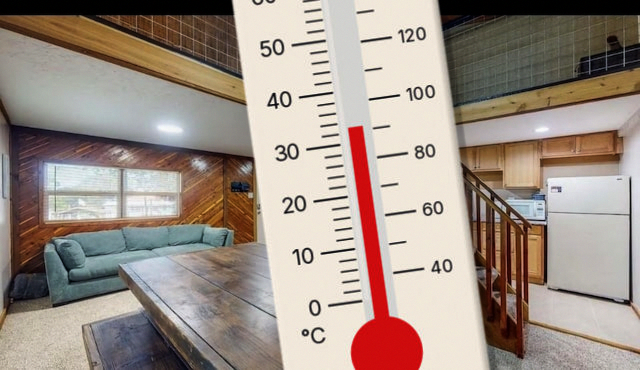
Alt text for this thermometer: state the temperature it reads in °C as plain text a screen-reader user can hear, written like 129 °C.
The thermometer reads 33 °C
